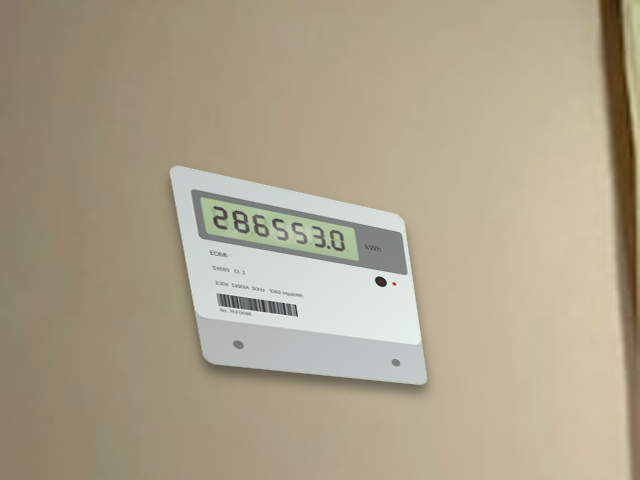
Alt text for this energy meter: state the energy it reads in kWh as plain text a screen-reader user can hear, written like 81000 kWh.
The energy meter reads 286553.0 kWh
